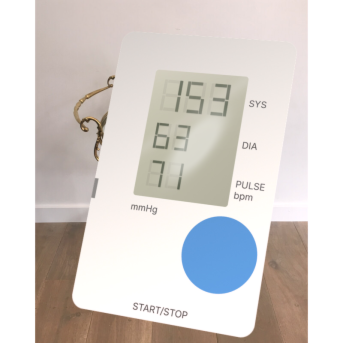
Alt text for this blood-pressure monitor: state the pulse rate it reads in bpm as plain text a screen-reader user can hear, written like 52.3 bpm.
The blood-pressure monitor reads 71 bpm
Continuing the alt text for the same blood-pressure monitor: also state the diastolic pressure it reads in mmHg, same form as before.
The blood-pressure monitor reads 63 mmHg
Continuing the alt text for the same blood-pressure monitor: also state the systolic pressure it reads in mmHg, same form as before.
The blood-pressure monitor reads 153 mmHg
